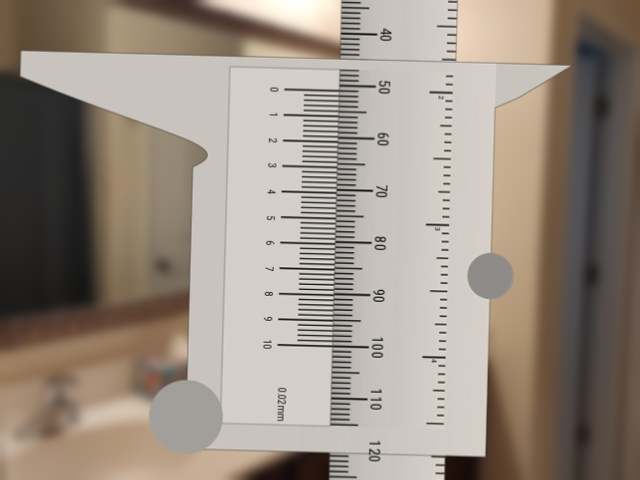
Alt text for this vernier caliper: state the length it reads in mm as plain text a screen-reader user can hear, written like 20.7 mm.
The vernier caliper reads 51.0 mm
